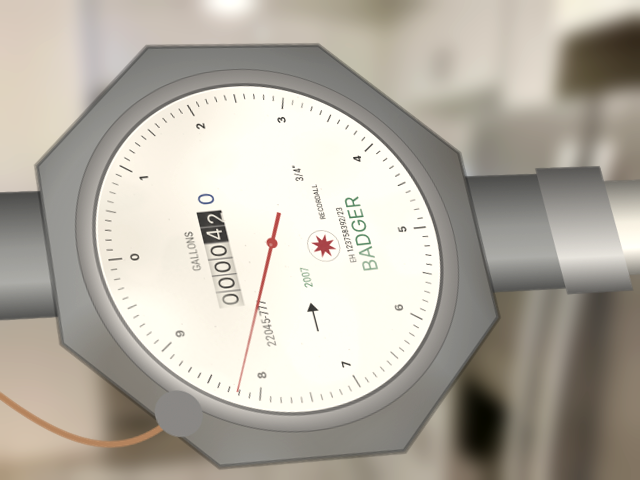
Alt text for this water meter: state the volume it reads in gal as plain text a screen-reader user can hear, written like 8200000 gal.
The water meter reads 418.2 gal
